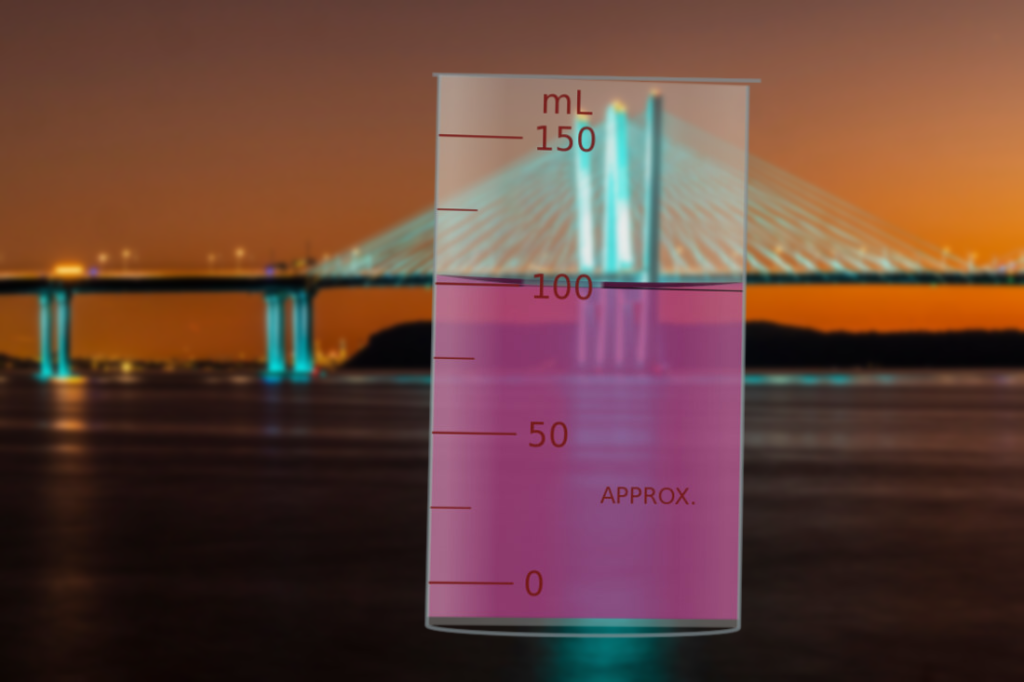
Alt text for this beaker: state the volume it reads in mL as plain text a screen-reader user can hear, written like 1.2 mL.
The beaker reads 100 mL
